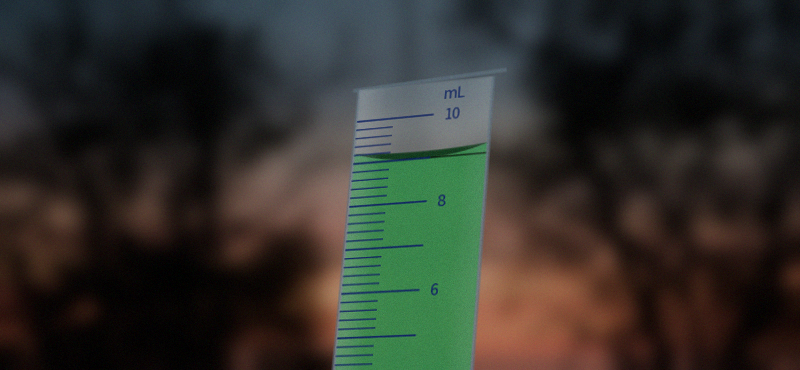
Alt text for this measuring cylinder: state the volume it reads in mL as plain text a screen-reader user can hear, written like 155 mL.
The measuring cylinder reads 9 mL
